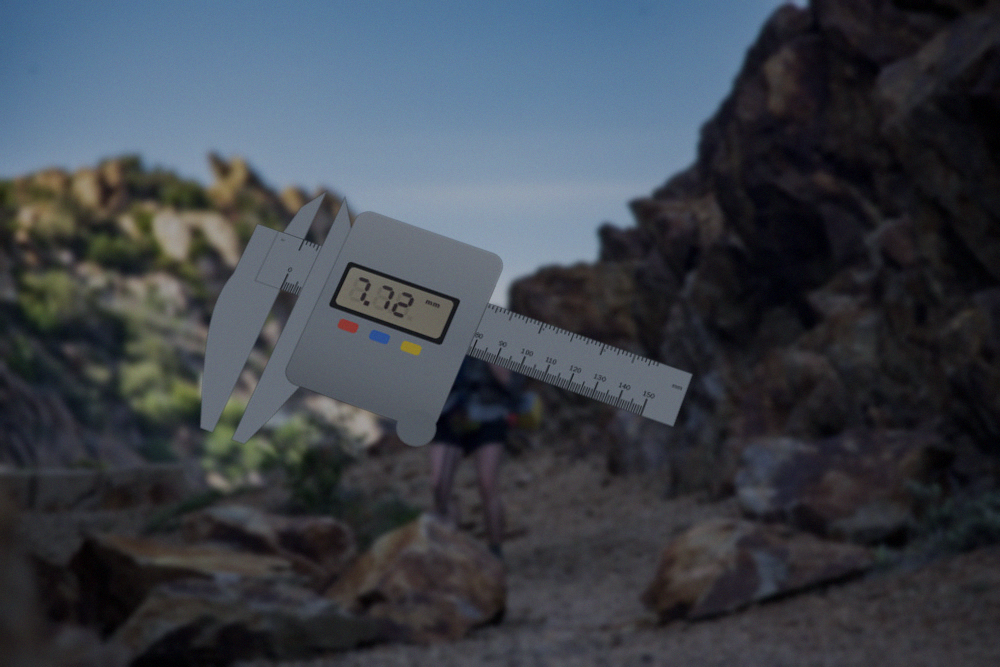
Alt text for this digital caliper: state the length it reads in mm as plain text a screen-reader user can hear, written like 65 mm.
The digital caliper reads 7.72 mm
